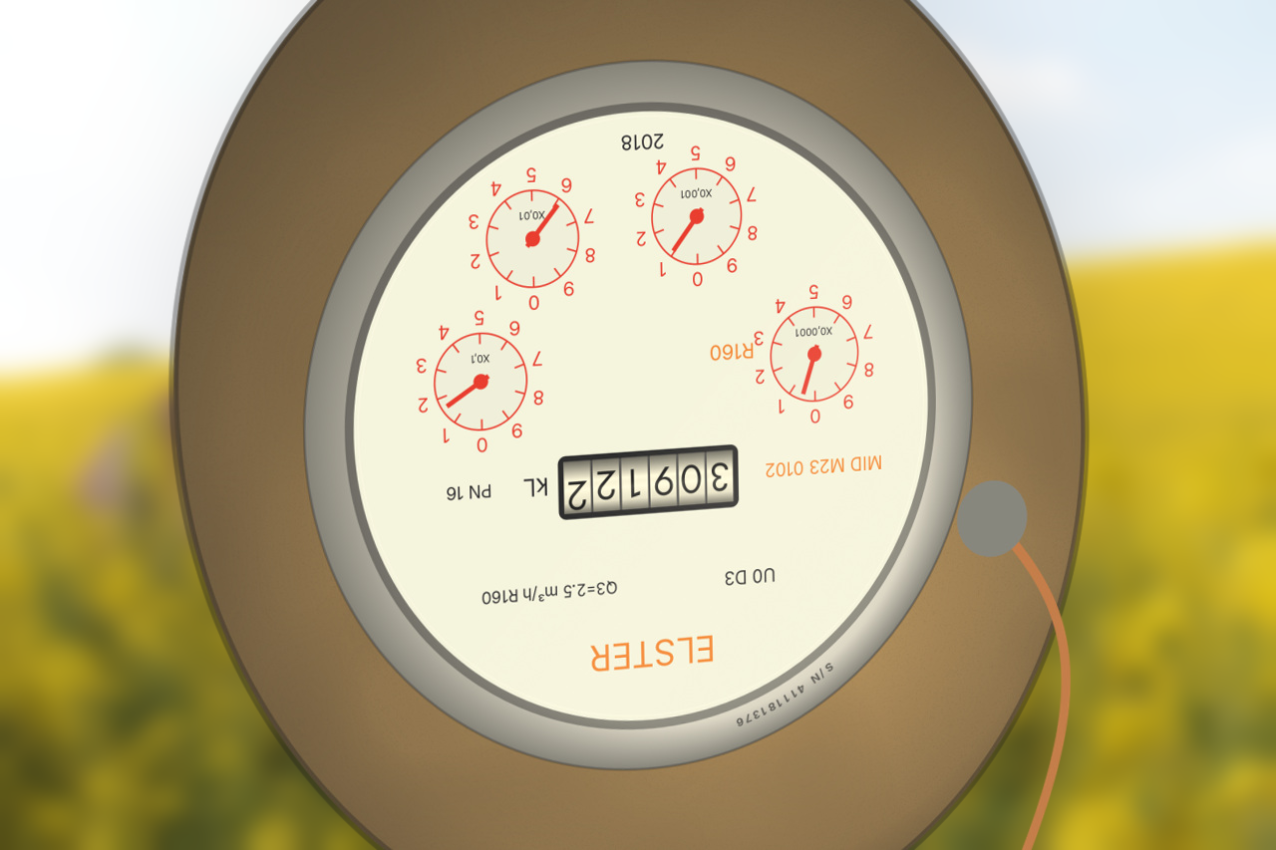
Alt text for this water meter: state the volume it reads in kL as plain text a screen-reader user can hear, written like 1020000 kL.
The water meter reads 309122.1610 kL
